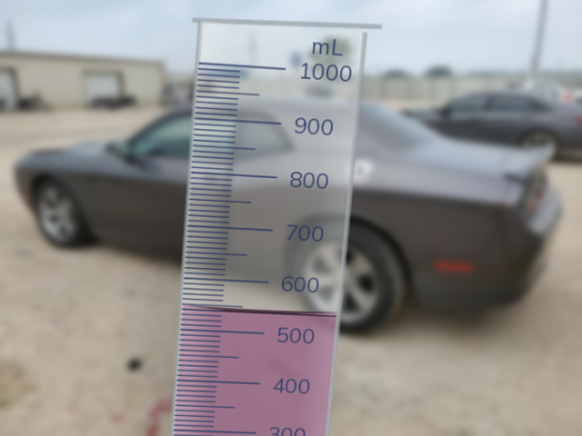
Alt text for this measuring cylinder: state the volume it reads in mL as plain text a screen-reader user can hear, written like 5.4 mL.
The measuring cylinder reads 540 mL
